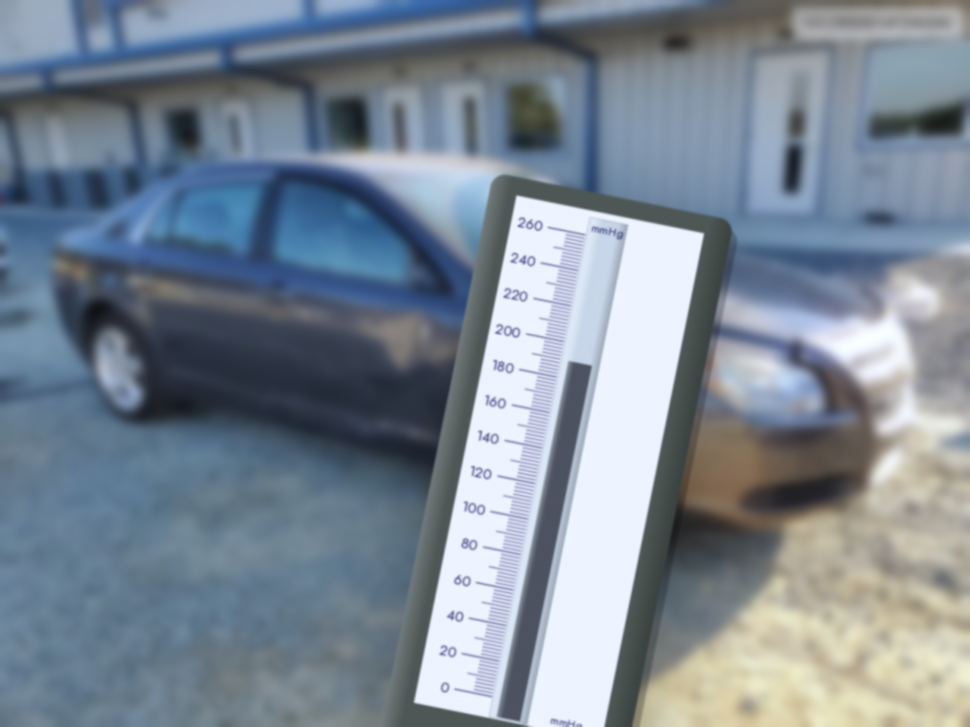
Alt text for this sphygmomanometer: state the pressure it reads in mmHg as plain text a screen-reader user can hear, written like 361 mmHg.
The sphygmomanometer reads 190 mmHg
